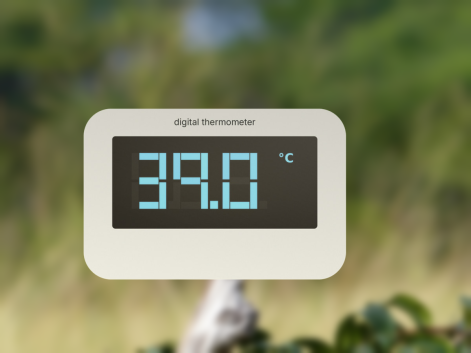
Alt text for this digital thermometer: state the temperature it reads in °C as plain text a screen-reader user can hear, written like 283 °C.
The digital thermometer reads 39.0 °C
